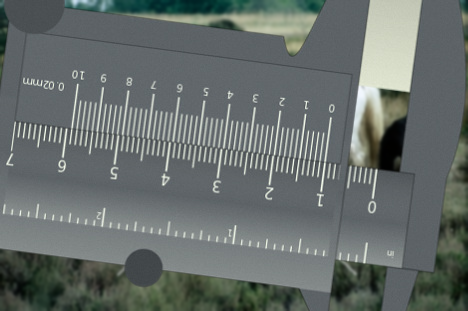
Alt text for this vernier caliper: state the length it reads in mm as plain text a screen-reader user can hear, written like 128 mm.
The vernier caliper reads 10.0 mm
